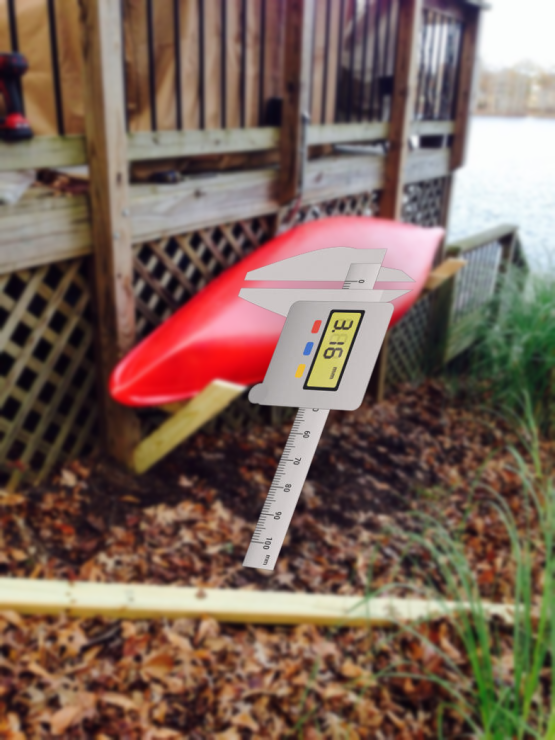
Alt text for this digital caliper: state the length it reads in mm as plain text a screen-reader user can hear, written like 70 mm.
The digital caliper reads 3.16 mm
